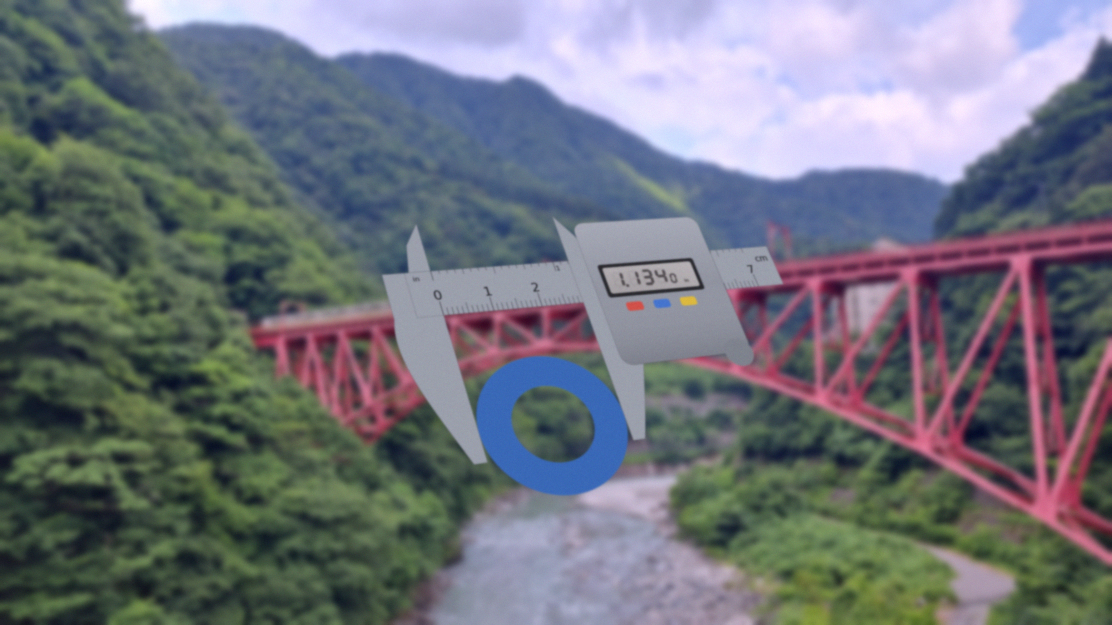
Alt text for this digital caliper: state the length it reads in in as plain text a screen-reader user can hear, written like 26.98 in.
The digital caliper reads 1.1340 in
